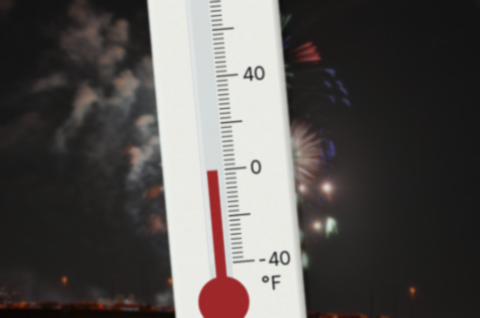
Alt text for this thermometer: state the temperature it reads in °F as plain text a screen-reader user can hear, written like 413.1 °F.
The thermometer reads 0 °F
